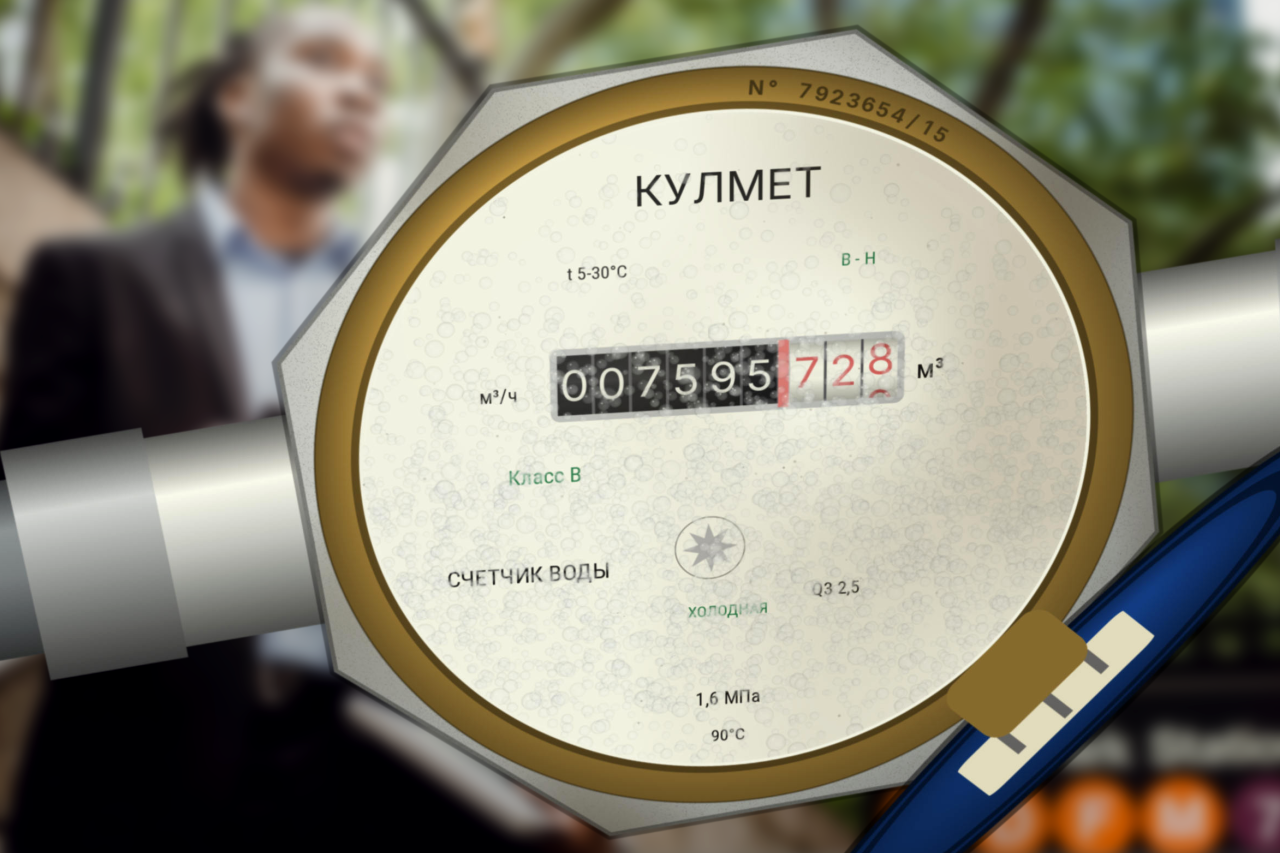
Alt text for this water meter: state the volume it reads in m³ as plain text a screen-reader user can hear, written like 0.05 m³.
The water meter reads 7595.728 m³
